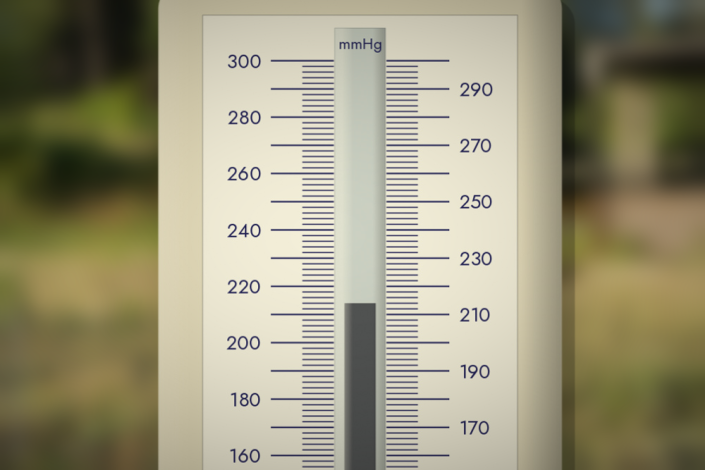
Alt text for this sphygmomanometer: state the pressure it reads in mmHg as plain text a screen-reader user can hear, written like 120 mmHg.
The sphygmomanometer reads 214 mmHg
